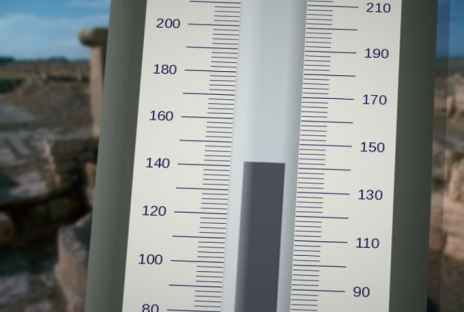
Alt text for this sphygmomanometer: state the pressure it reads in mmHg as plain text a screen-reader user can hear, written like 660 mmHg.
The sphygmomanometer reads 142 mmHg
